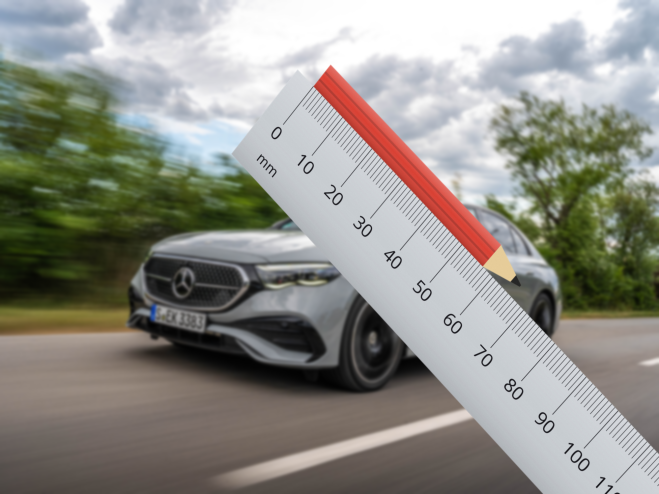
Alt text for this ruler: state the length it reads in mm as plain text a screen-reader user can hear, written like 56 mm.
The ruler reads 66 mm
